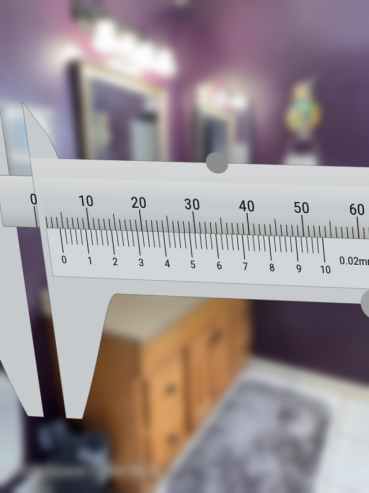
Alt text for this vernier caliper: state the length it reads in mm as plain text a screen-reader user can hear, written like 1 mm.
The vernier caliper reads 4.4 mm
